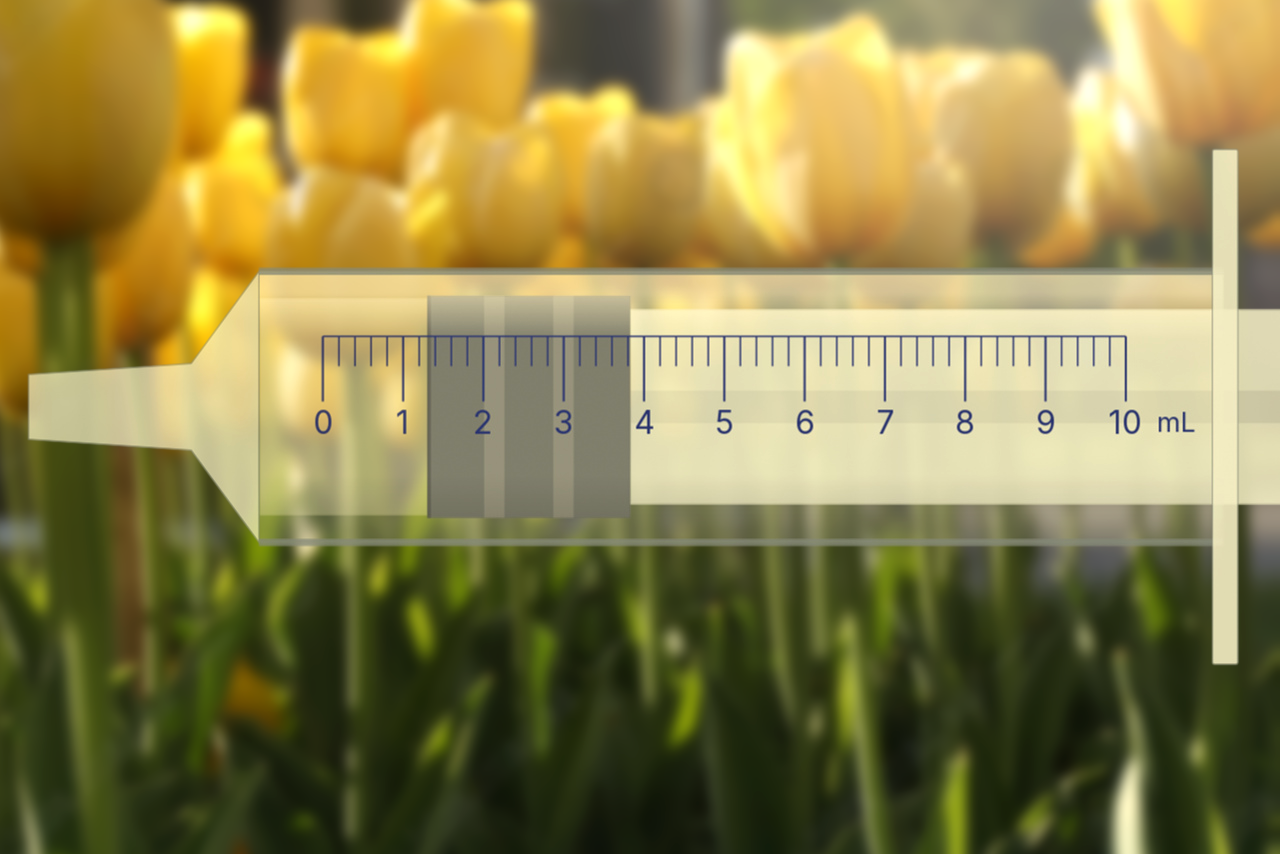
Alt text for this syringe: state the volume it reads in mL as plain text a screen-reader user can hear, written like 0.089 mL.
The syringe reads 1.3 mL
